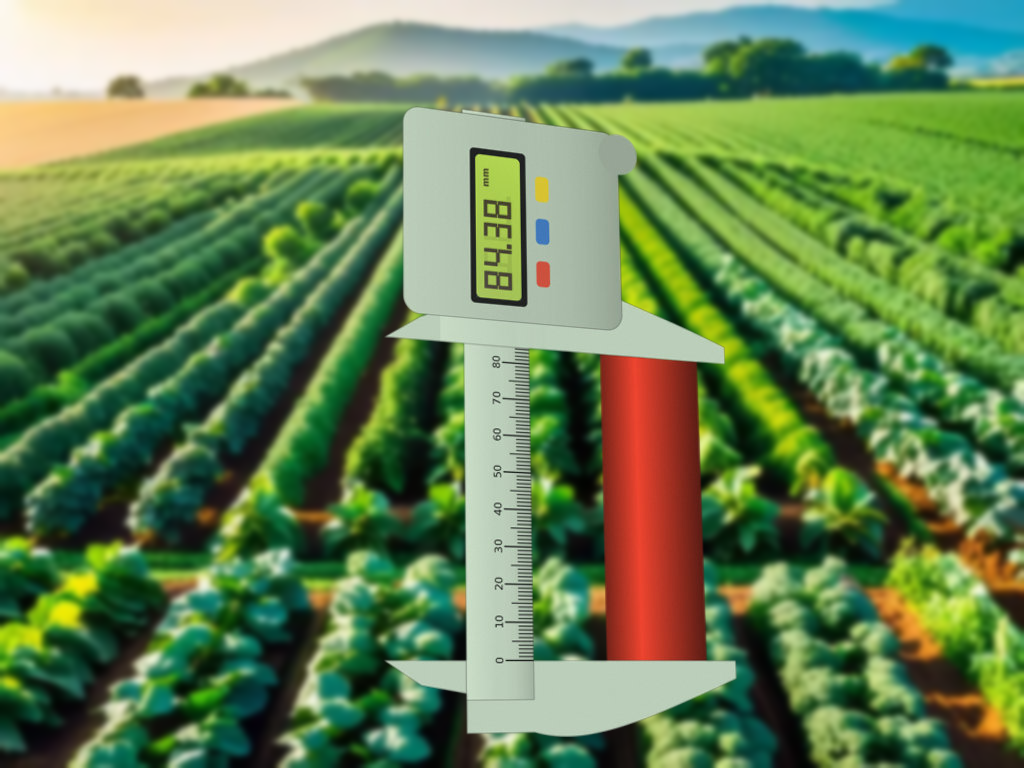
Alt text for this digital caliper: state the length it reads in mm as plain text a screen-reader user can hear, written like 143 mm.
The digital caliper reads 84.38 mm
